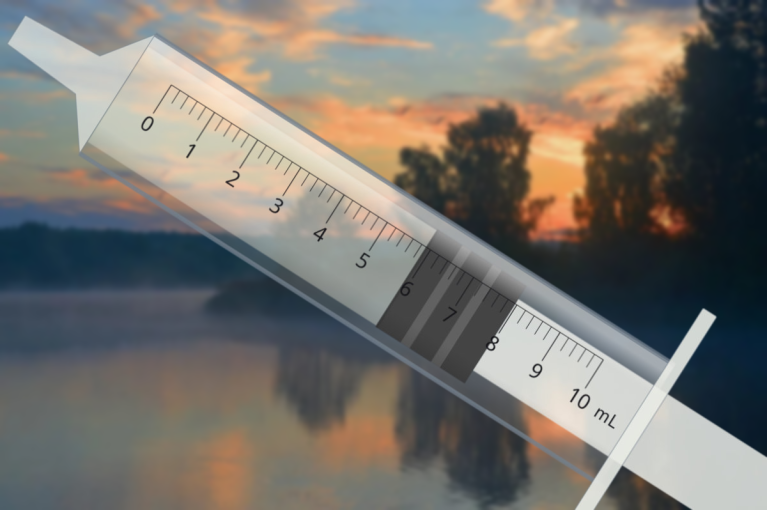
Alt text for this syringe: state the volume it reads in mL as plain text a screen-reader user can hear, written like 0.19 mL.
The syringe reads 5.9 mL
